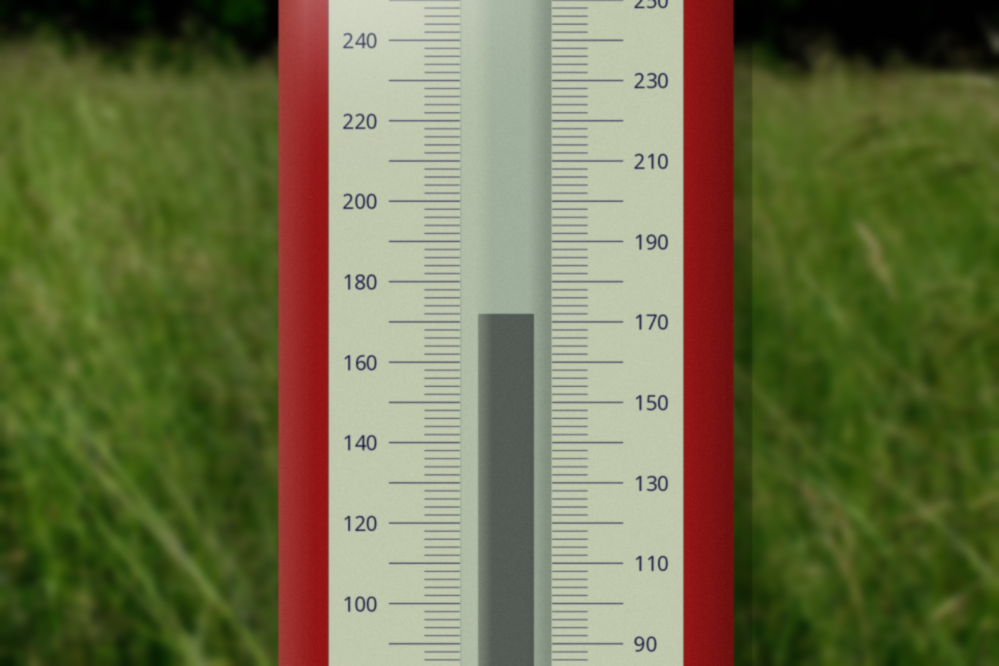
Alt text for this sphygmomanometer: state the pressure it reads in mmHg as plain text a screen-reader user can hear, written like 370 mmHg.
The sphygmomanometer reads 172 mmHg
